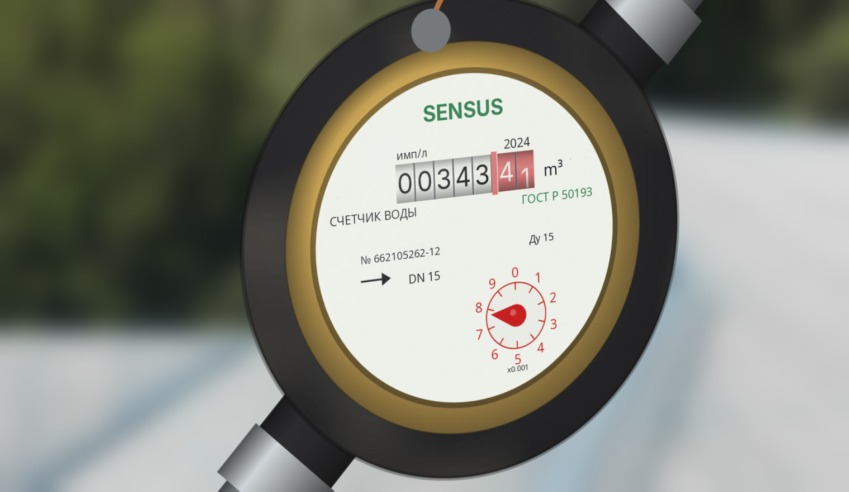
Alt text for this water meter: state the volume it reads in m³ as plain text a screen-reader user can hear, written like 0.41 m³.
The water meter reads 343.407 m³
